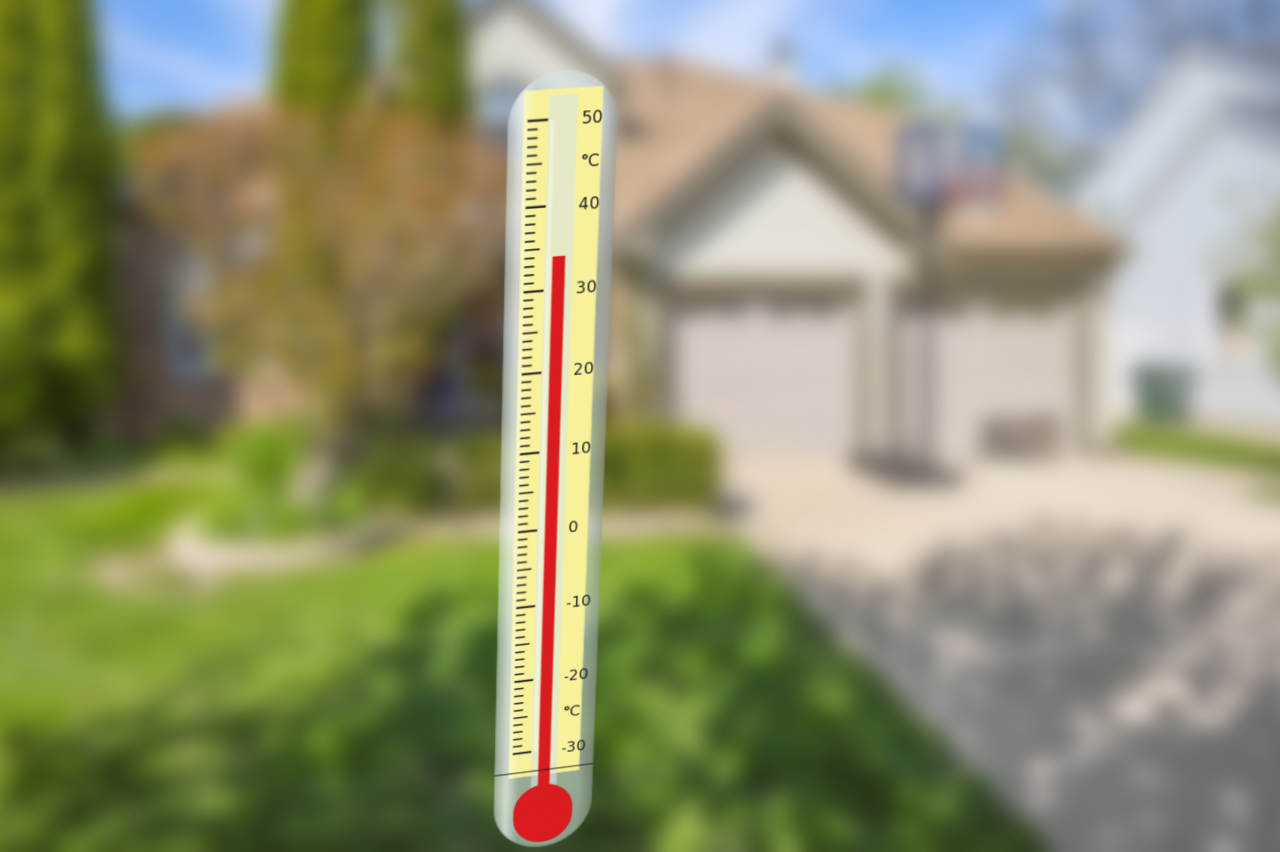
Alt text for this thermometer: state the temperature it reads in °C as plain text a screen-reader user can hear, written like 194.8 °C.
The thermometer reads 34 °C
